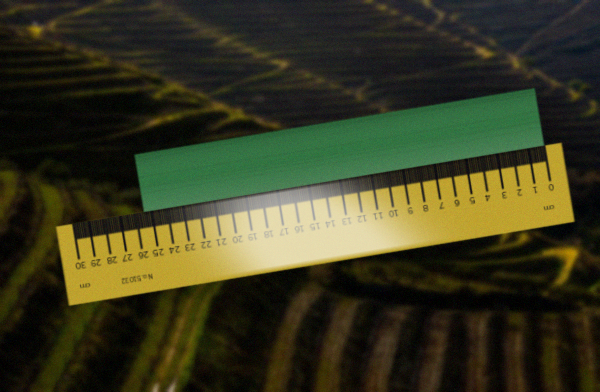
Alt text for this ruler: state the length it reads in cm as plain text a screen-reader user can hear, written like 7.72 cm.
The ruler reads 25.5 cm
